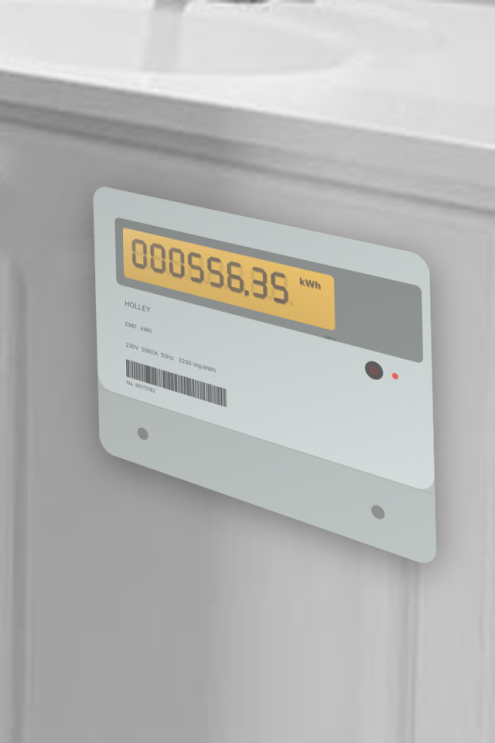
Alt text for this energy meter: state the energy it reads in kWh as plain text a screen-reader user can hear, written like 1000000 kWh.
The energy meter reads 556.35 kWh
